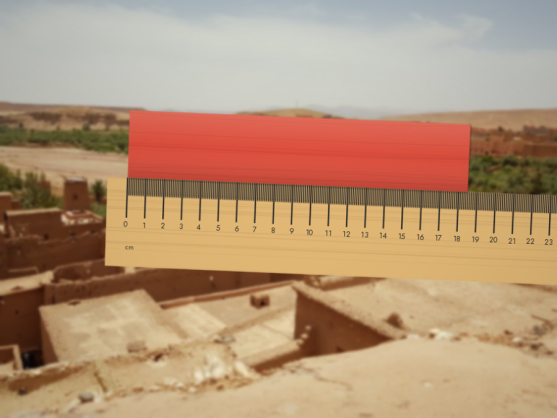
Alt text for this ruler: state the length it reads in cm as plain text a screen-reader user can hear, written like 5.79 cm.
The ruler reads 18.5 cm
